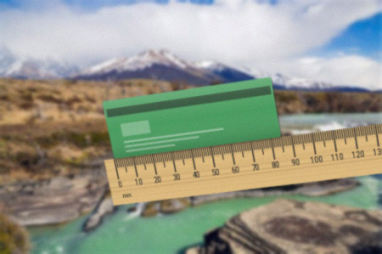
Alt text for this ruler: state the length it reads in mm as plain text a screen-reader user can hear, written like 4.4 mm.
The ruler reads 85 mm
